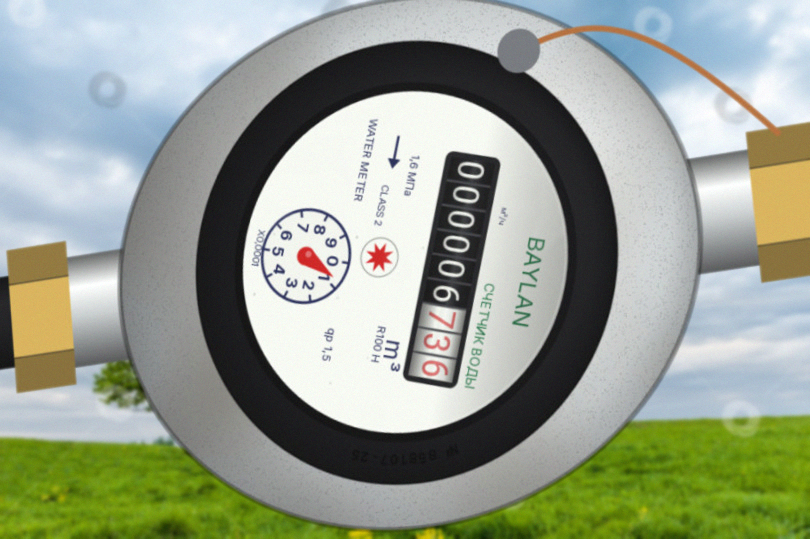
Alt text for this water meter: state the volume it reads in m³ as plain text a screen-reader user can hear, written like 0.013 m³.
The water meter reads 6.7360 m³
